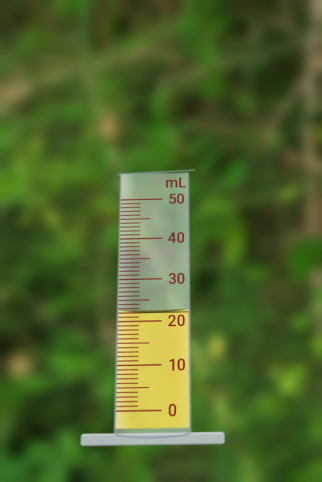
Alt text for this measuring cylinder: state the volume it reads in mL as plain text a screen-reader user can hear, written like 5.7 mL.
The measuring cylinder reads 22 mL
